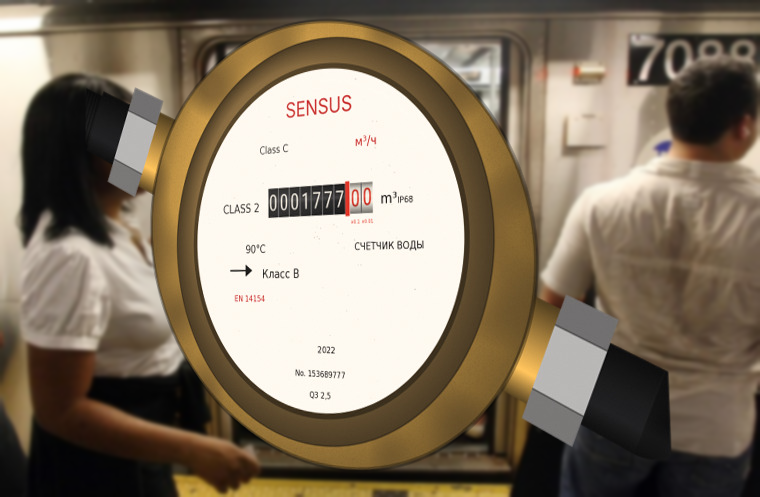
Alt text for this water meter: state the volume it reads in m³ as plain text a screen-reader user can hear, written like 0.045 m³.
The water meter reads 1777.00 m³
